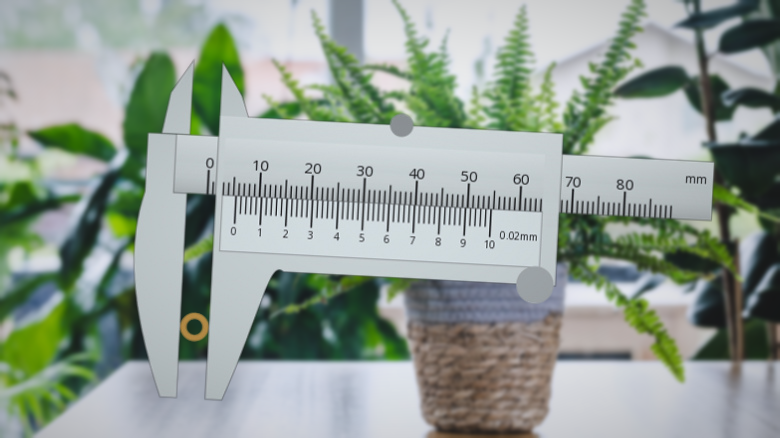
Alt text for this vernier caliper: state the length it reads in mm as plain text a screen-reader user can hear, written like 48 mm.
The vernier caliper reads 5.5 mm
